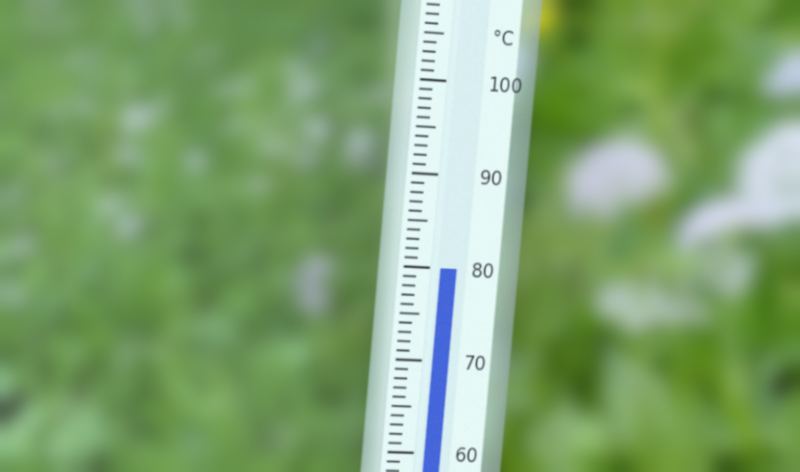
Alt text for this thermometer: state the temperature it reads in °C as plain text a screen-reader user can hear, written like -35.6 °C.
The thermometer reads 80 °C
